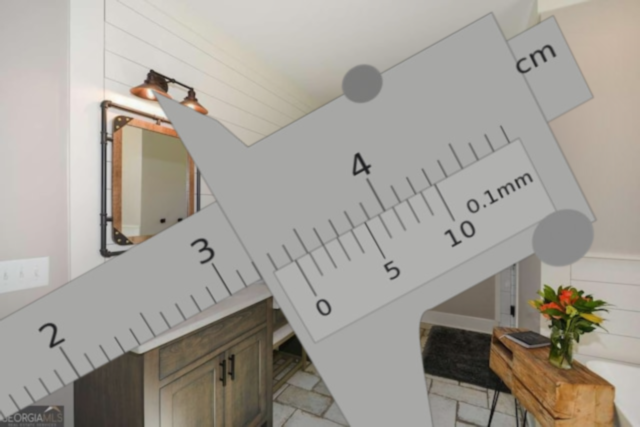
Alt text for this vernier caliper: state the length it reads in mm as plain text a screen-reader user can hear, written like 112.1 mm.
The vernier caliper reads 34.2 mm
